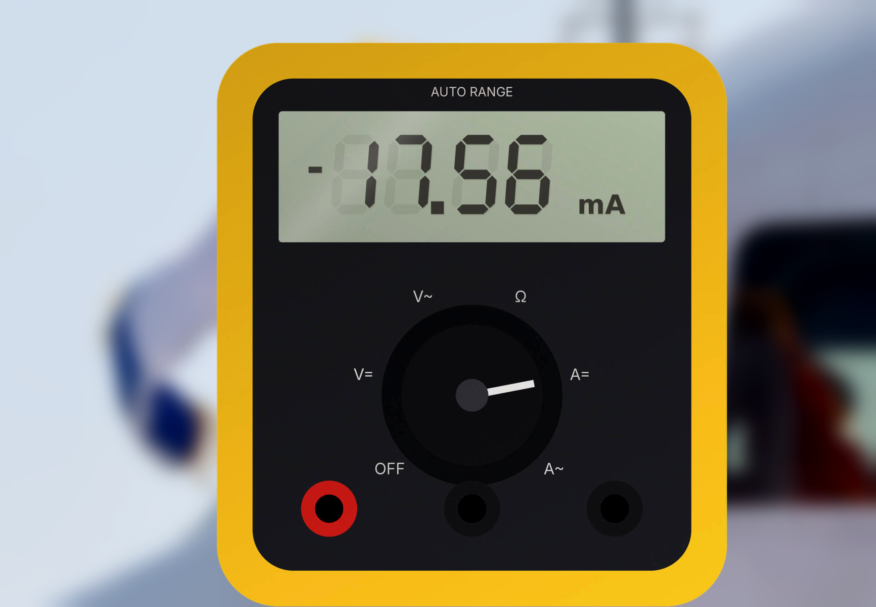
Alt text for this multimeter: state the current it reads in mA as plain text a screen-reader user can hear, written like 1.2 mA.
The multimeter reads -17.56 mA
